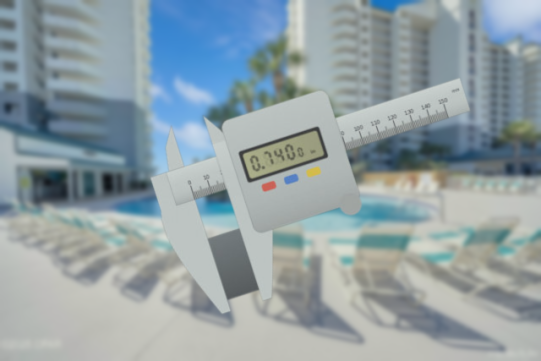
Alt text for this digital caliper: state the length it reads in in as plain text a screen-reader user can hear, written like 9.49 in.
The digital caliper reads 0.7400 in
